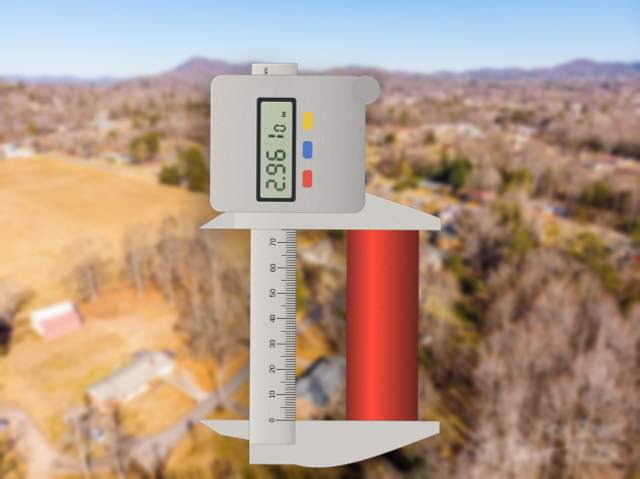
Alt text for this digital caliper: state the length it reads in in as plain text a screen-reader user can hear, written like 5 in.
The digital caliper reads 2.9610 in
